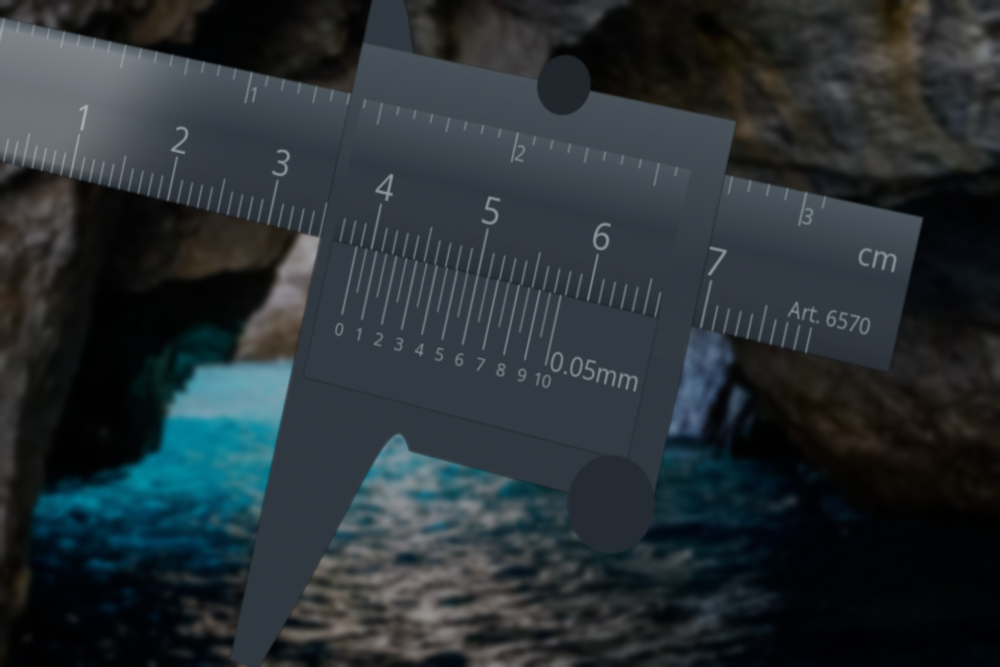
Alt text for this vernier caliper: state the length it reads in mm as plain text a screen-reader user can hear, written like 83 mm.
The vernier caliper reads 38.6 mm
